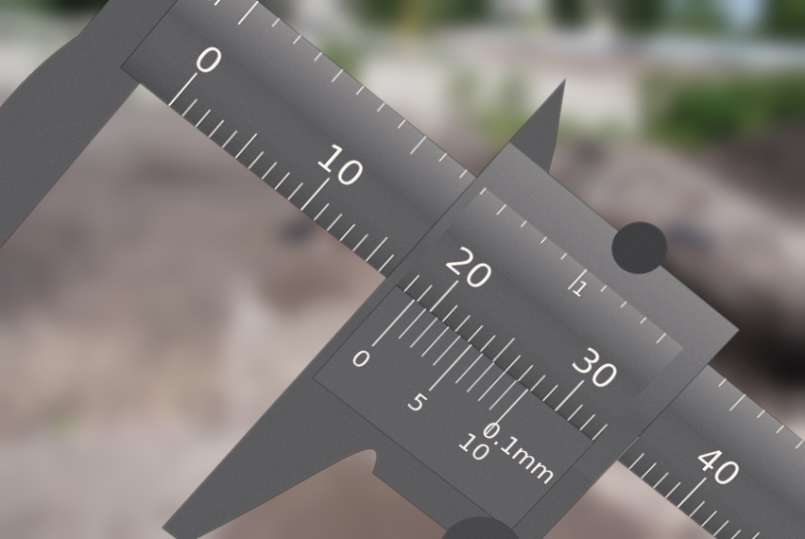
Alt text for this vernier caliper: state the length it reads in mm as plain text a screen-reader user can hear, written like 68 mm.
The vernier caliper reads 18.8 mm
